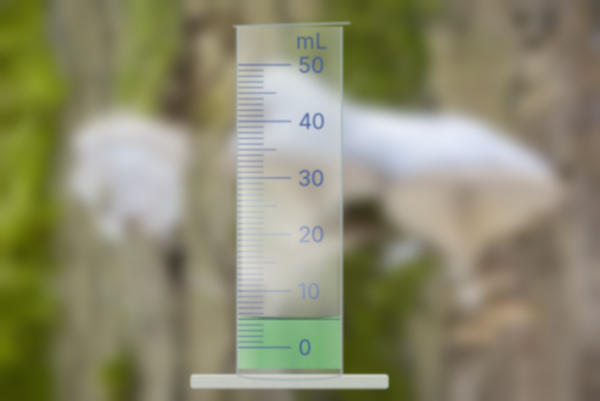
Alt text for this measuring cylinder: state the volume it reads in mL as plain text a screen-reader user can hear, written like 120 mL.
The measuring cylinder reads 5 mL
